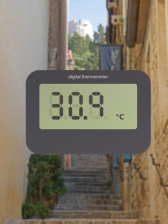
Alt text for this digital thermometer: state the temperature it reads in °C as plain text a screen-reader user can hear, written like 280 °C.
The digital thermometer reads 30.9 °C
